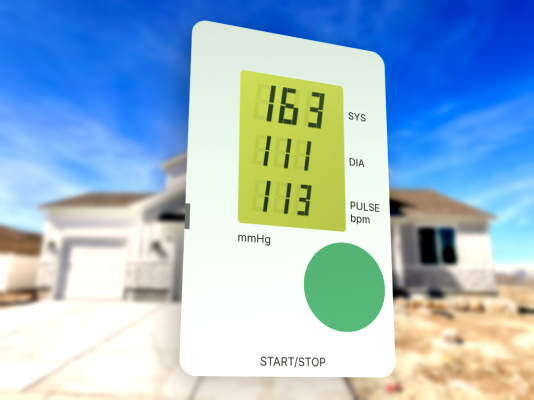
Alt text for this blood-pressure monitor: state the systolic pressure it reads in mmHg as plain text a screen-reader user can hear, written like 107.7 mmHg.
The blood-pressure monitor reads 163 mmHg
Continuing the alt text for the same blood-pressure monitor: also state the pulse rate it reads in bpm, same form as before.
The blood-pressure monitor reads 113 bpm
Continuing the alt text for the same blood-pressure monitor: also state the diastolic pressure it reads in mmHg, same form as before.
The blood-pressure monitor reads 111 mmHg
